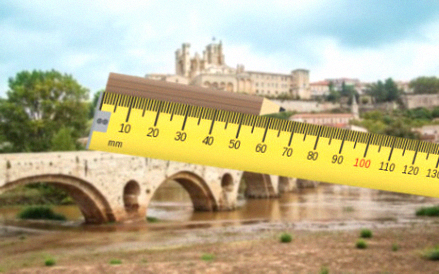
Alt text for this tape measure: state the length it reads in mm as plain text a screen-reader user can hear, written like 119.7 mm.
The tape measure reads 65 mm
